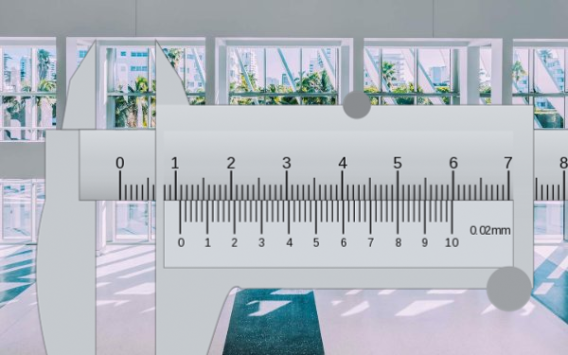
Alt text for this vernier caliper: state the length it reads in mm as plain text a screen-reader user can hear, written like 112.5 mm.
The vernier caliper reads 10.8 mm
